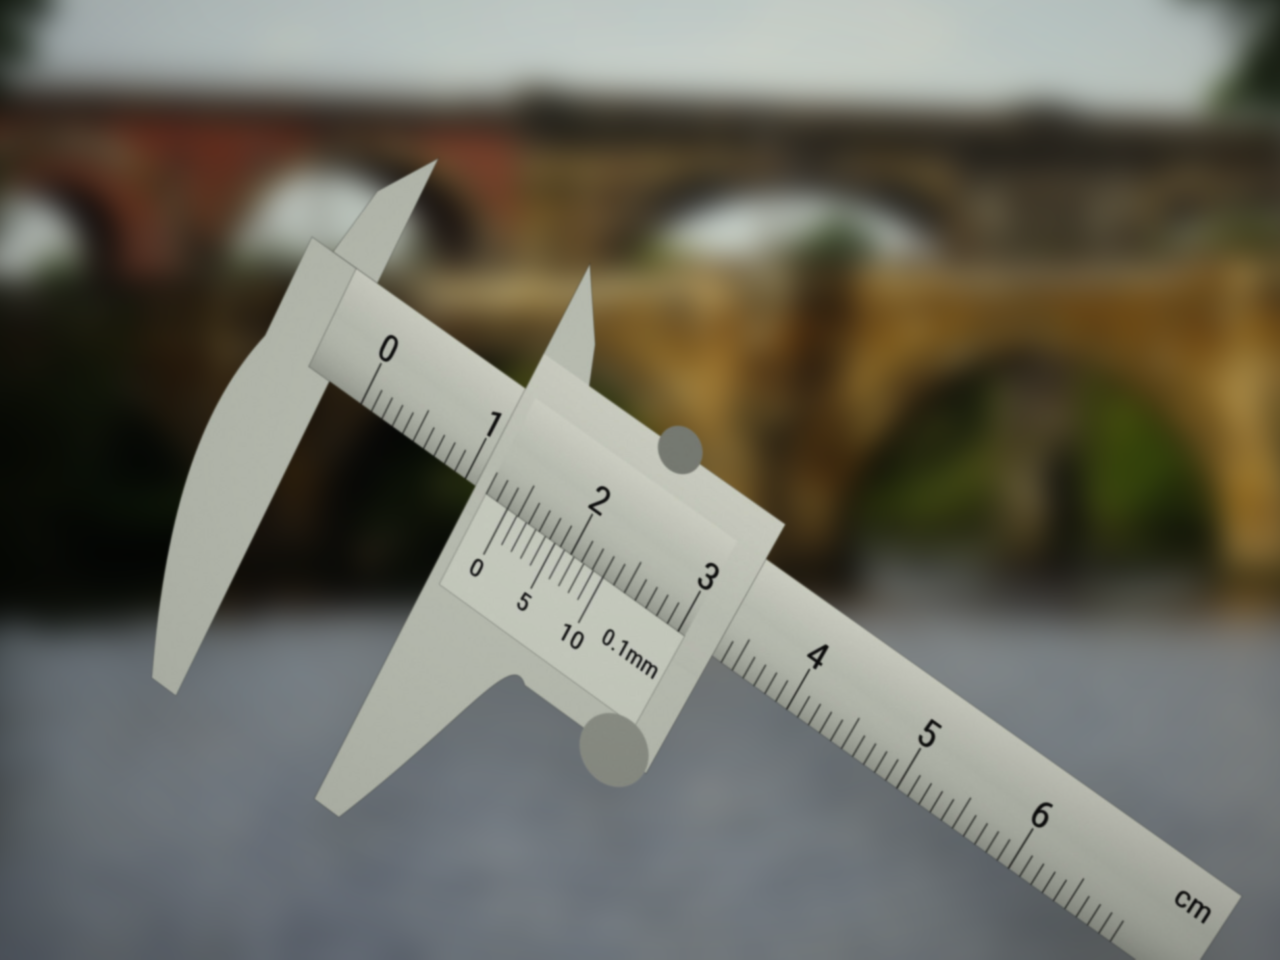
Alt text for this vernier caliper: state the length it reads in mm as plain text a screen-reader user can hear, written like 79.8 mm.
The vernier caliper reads 14.0 mm
